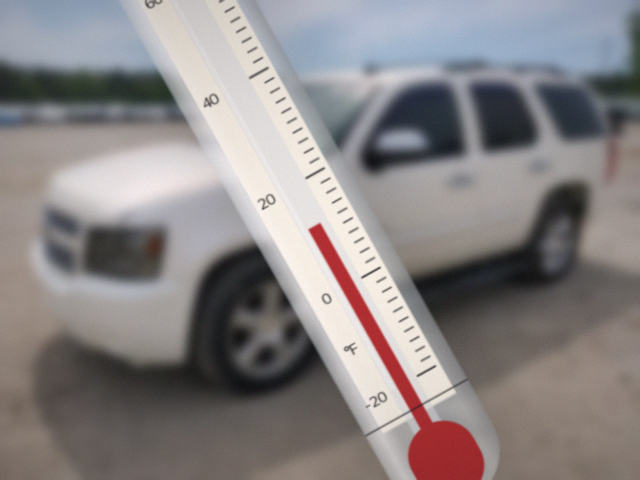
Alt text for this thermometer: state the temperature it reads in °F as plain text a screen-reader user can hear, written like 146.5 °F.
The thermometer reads 12 °F
